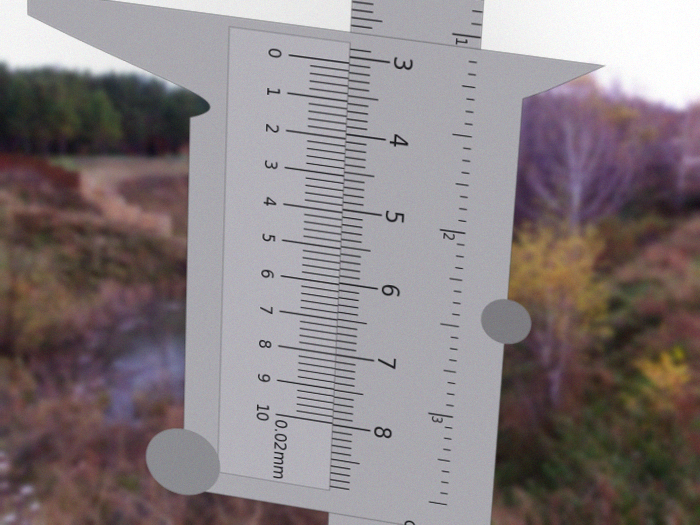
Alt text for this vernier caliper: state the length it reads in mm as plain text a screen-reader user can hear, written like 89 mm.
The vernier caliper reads 30.8 mm
